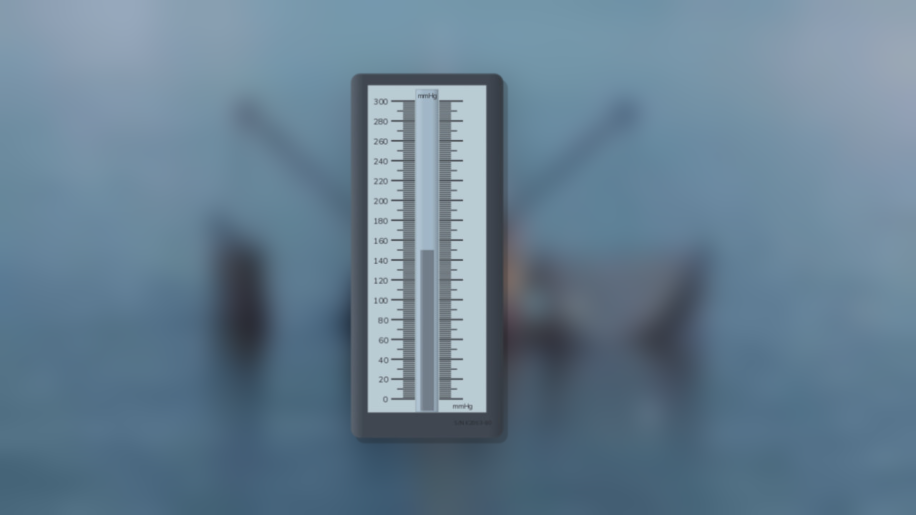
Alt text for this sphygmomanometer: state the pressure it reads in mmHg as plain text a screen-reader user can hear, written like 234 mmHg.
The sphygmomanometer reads 150 mmHg
